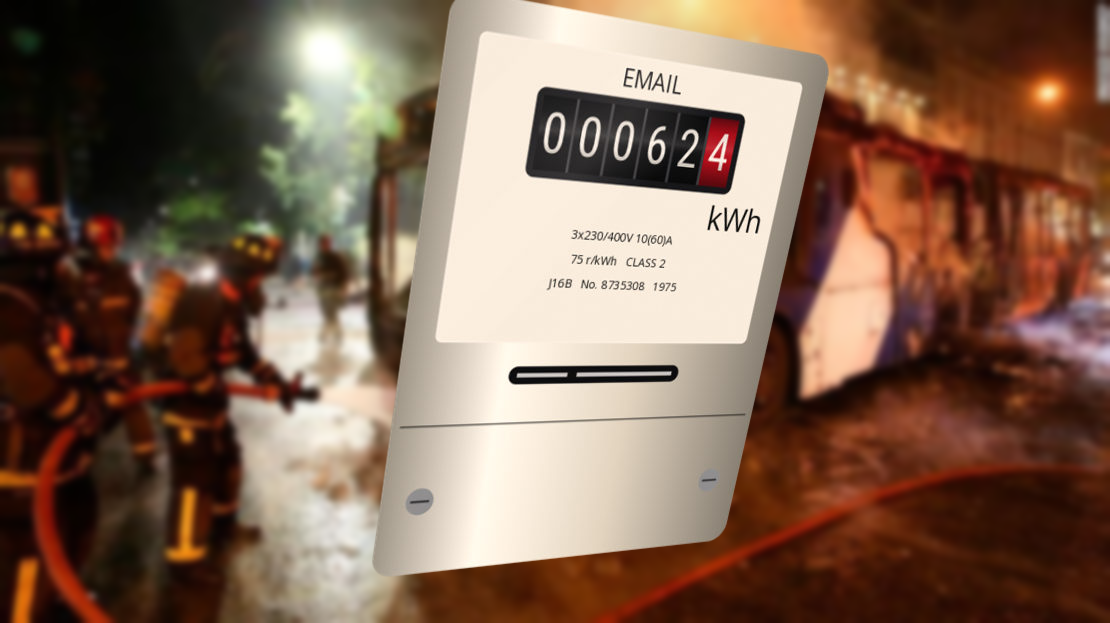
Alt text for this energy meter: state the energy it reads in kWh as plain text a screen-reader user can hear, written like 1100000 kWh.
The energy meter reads 62.4 kWh
